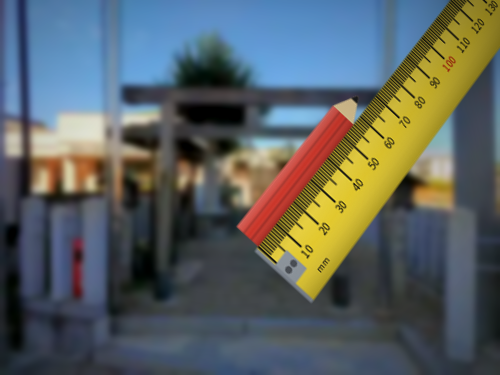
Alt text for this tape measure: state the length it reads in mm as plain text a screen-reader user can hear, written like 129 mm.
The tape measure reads 65 mm
